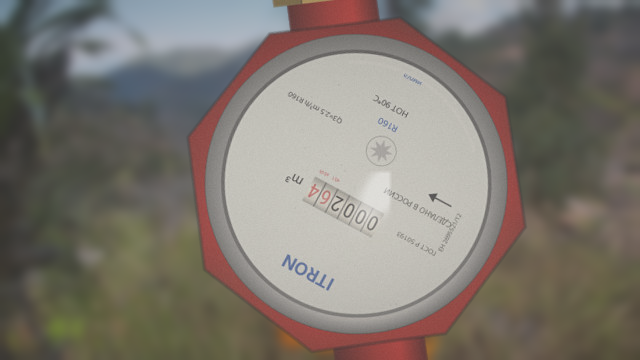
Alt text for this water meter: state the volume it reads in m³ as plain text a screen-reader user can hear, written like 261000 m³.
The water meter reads 2.64 m³
